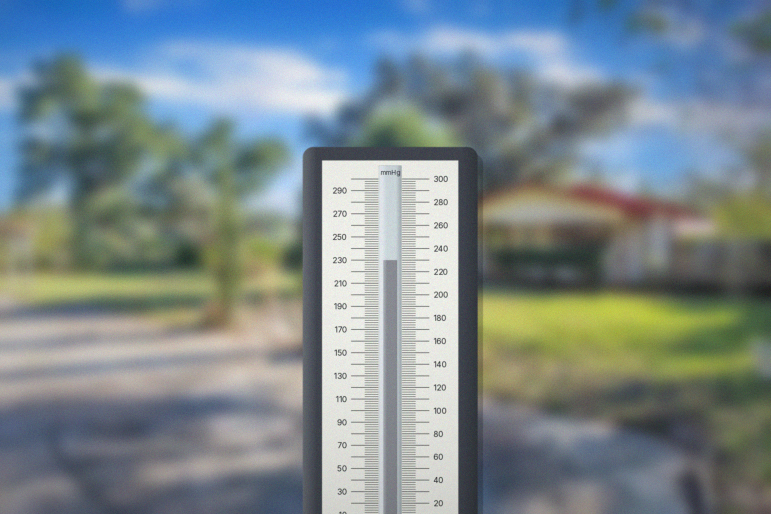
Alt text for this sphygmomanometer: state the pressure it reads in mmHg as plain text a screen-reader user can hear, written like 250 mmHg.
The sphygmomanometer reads 230 mmHg
